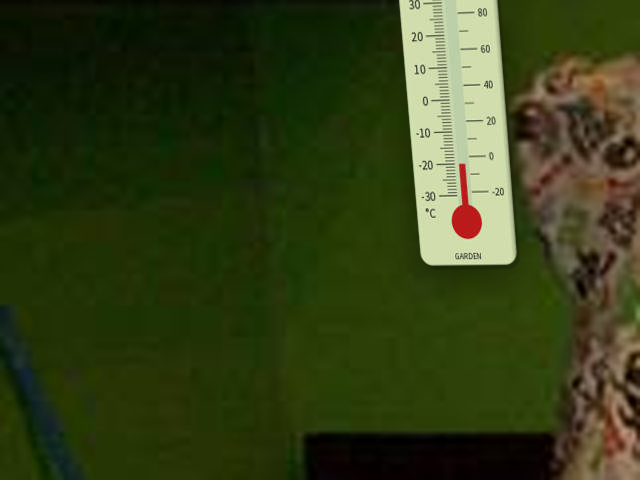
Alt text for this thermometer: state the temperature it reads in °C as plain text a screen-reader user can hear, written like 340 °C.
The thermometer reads -20 °C
